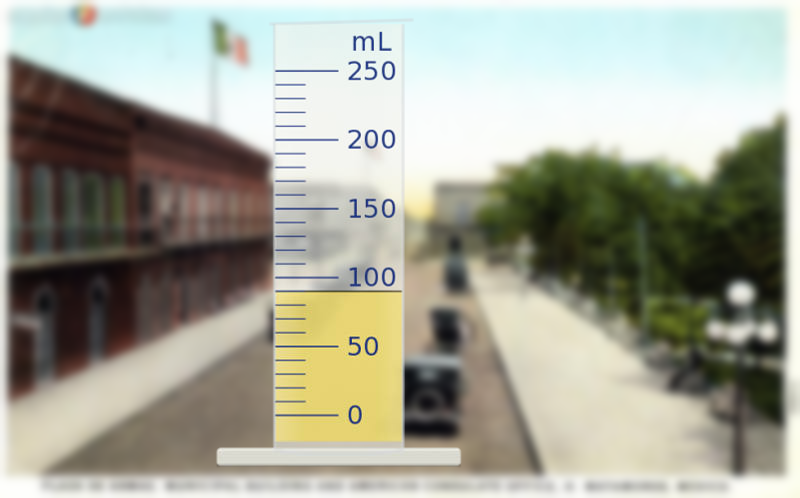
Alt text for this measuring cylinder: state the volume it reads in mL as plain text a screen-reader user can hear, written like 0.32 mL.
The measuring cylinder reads 90 mL
